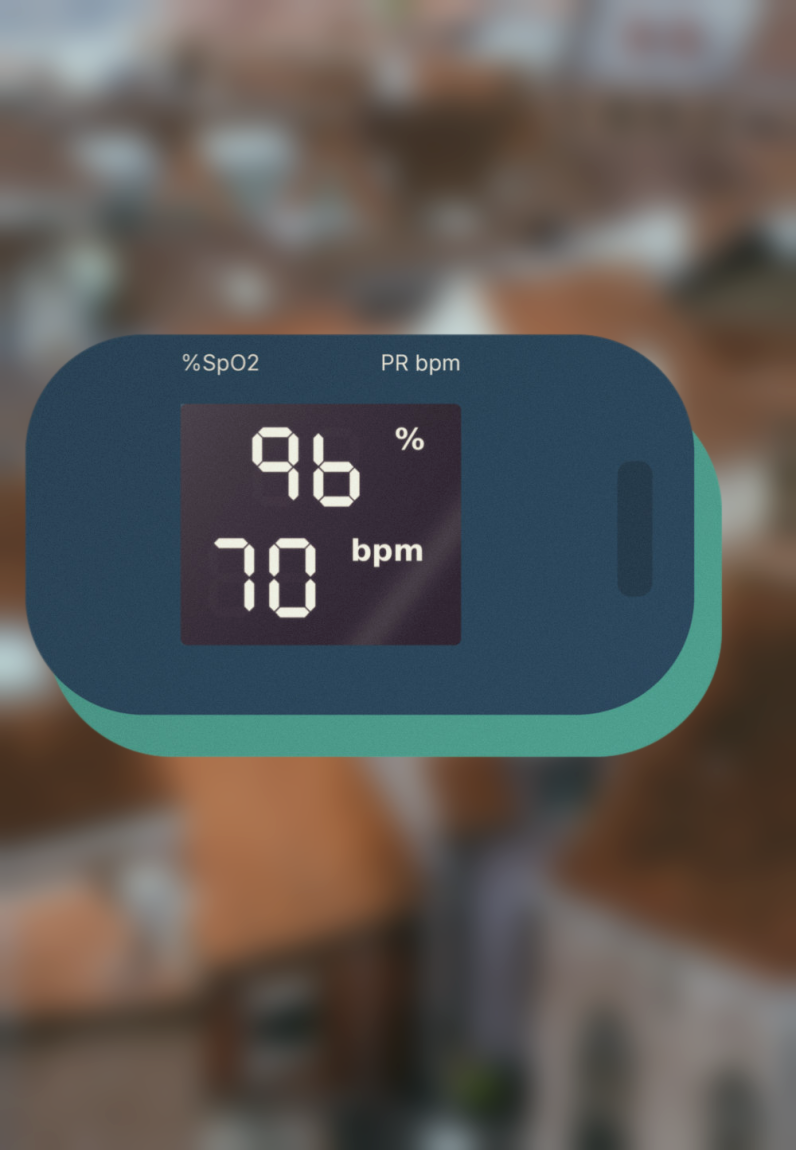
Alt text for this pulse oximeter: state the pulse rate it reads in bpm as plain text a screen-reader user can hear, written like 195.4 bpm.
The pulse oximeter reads 70 bpm
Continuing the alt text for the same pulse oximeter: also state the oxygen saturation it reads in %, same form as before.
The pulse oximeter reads 96 %
